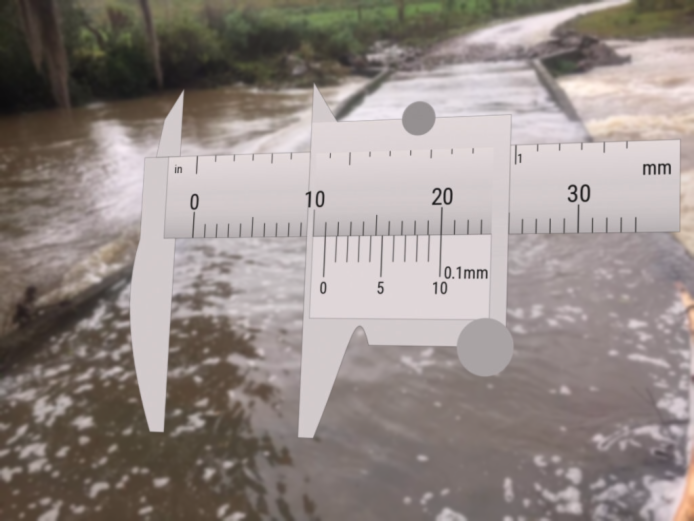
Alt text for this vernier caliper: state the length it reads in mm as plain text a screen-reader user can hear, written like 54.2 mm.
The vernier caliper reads 11.0 mm
